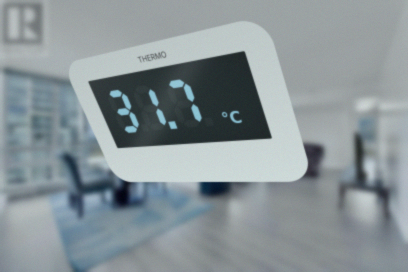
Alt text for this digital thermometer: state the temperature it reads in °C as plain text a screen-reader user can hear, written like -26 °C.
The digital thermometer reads 31.7 °C
